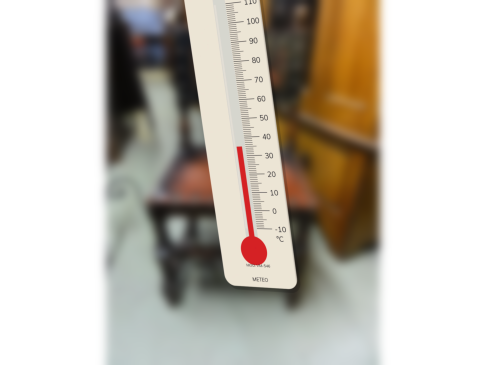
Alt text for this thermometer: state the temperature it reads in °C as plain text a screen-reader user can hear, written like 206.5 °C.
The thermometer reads 35 °C
